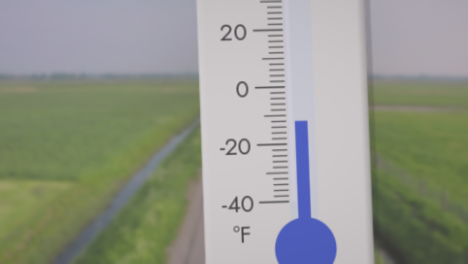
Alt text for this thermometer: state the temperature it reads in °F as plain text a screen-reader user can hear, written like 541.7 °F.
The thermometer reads -12 °F
